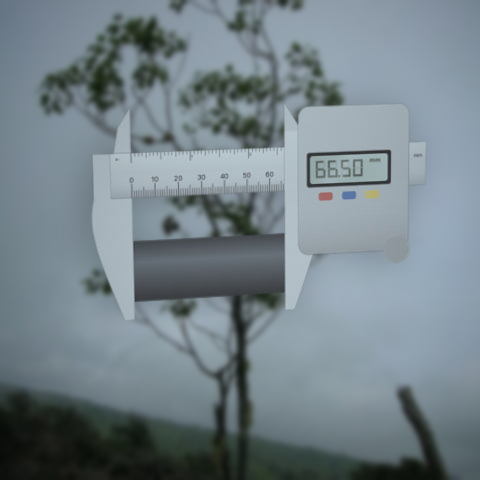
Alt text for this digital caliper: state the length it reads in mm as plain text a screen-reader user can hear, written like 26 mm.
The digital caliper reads 66.50 mm
